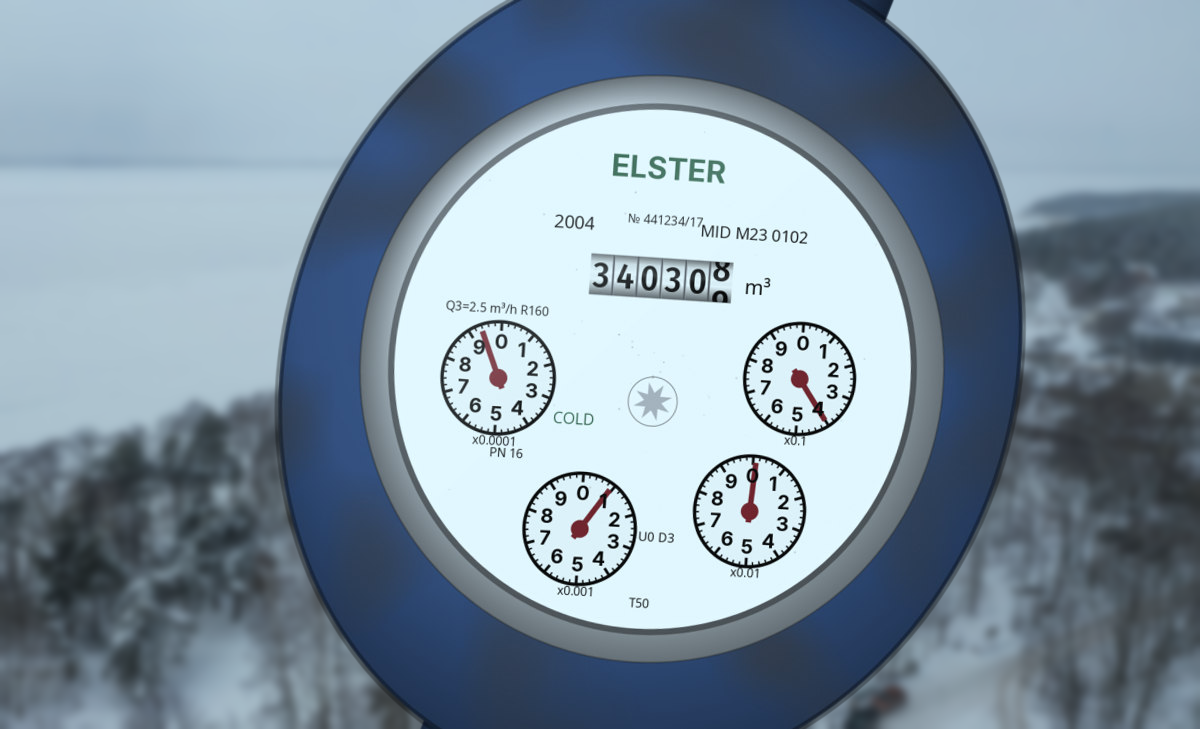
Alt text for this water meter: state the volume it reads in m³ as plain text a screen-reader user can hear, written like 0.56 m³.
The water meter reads 340308.4009 m³
